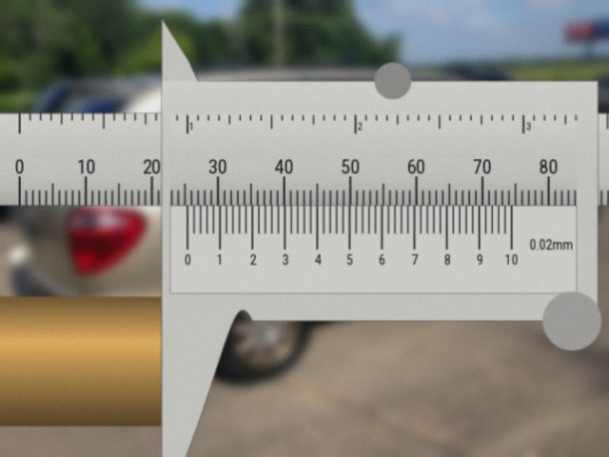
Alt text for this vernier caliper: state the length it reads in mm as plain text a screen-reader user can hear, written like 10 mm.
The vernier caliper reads 25.4 mm
